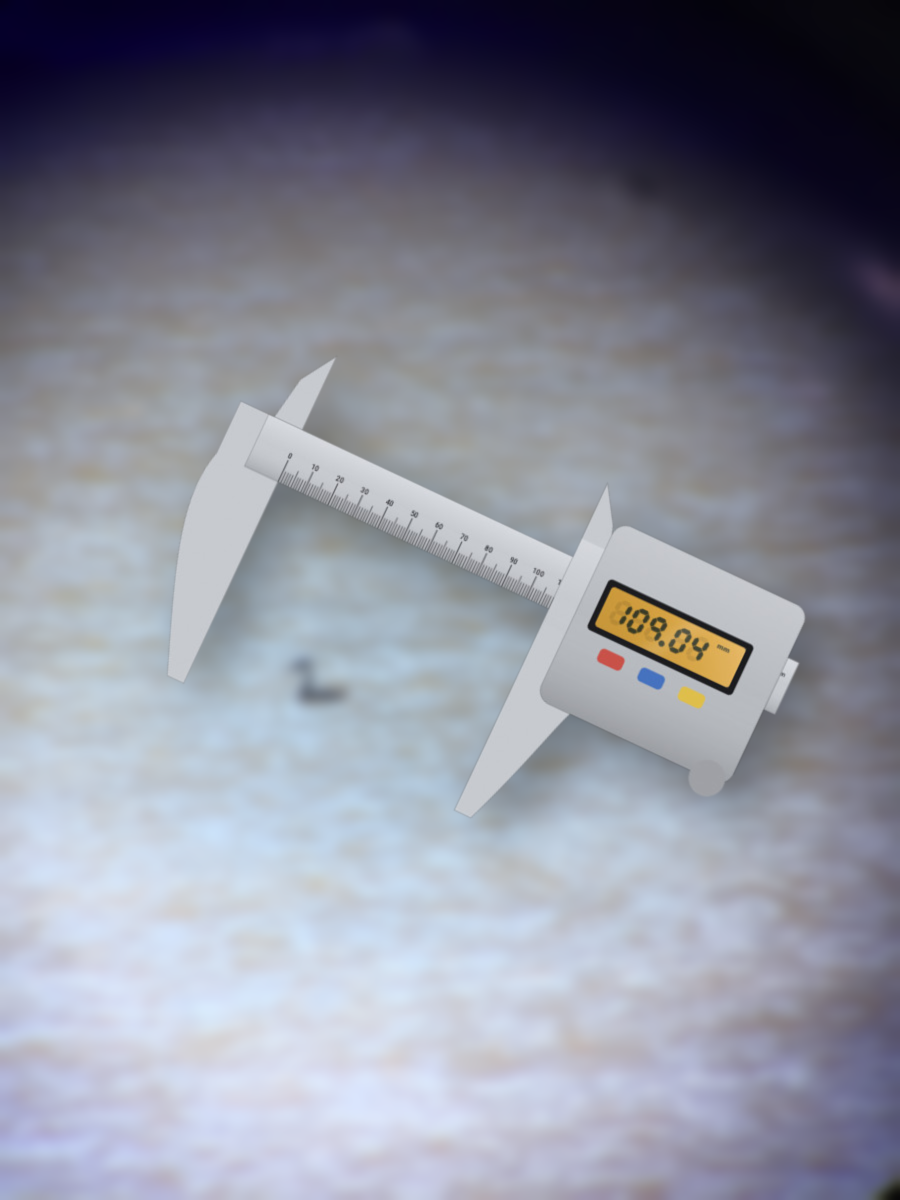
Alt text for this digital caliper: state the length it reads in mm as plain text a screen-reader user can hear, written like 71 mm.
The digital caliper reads 109.04 mm
